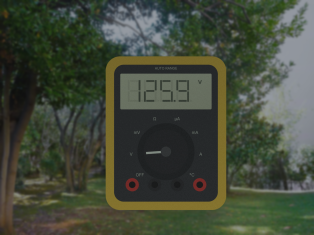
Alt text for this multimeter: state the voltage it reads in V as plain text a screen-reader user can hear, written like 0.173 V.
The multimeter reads 125.9 V
